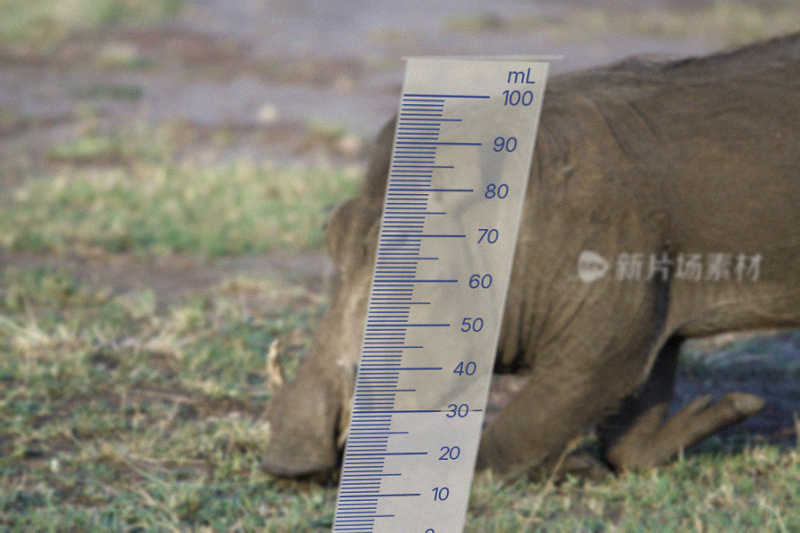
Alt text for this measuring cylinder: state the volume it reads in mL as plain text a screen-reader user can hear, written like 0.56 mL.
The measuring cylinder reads 30 mL
